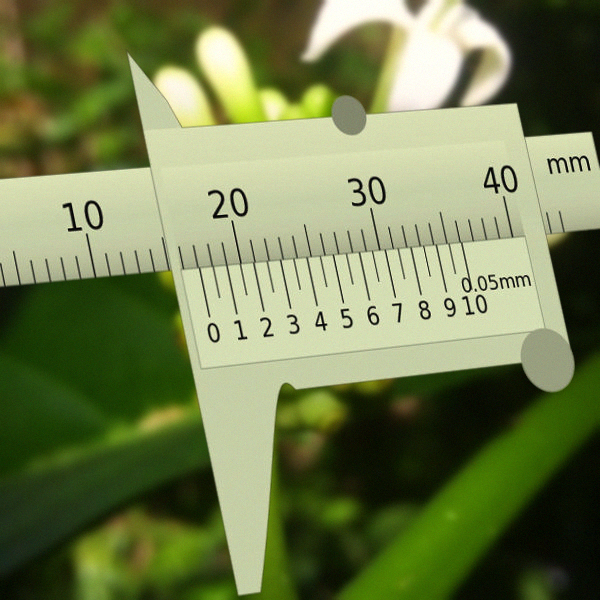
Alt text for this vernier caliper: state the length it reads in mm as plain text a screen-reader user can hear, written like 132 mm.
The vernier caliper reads 17.1 mm
